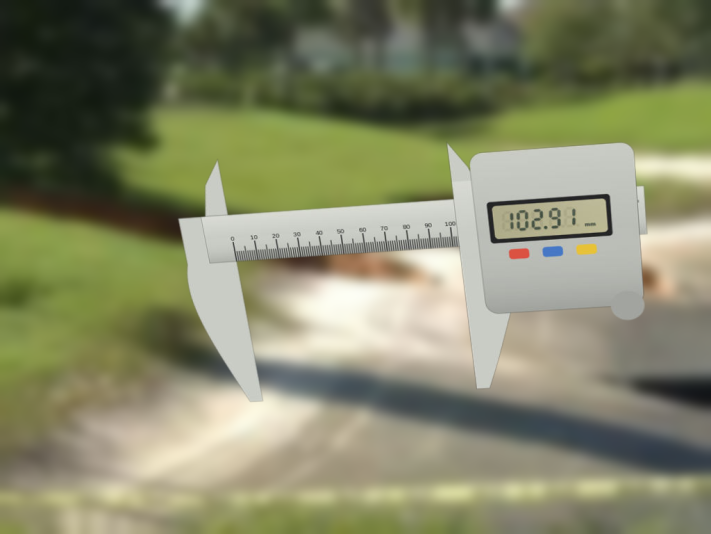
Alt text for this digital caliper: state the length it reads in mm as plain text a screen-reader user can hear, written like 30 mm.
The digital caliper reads 102.91 mm
